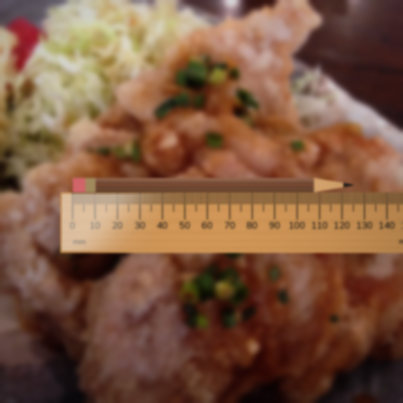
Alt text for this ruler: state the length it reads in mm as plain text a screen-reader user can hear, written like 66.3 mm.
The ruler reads 125 mm
